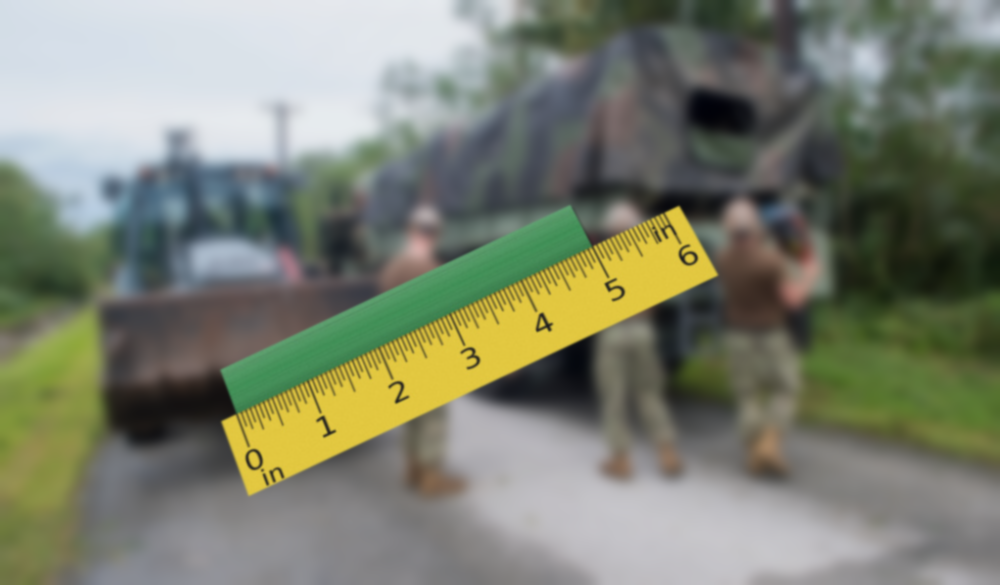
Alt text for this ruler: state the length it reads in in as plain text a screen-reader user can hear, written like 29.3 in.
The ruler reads 5 in
